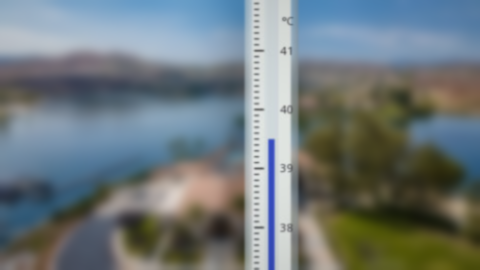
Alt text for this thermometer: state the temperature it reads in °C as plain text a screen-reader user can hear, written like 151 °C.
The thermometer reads 39.5 °C
